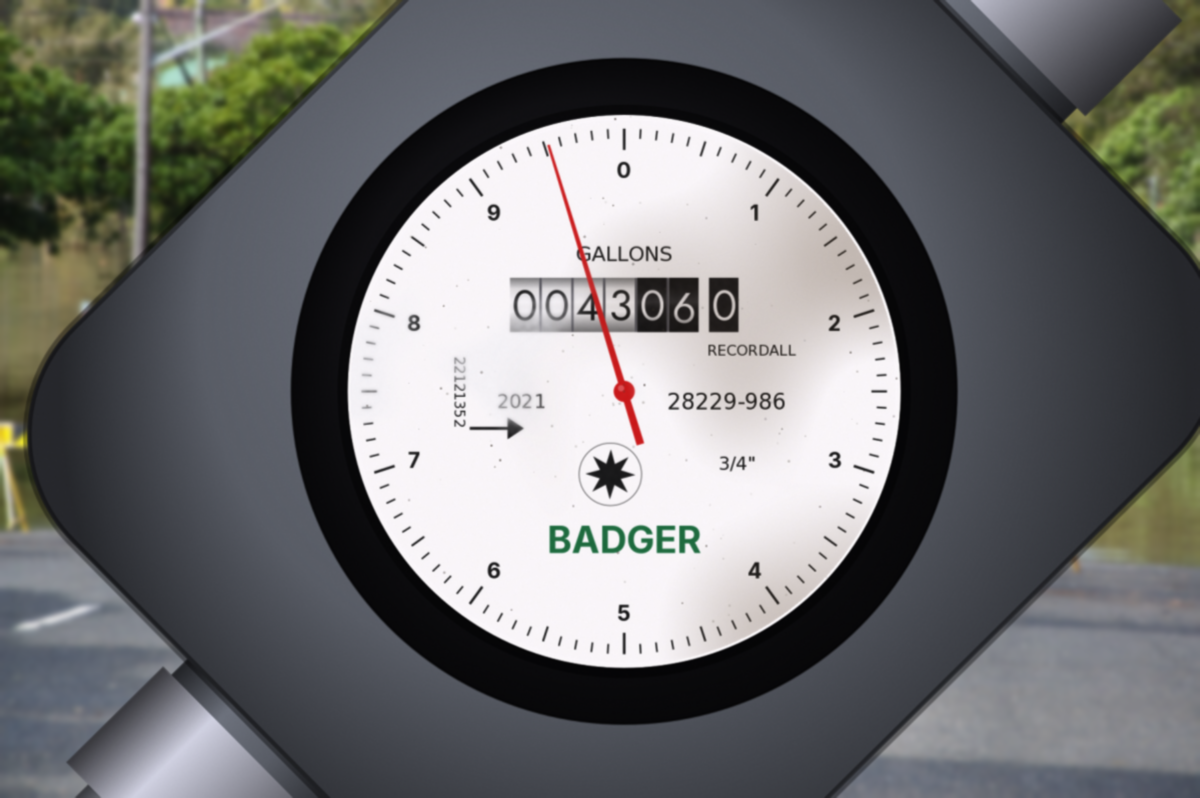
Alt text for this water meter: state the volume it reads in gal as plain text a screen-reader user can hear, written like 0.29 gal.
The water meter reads 43059.5 gal
